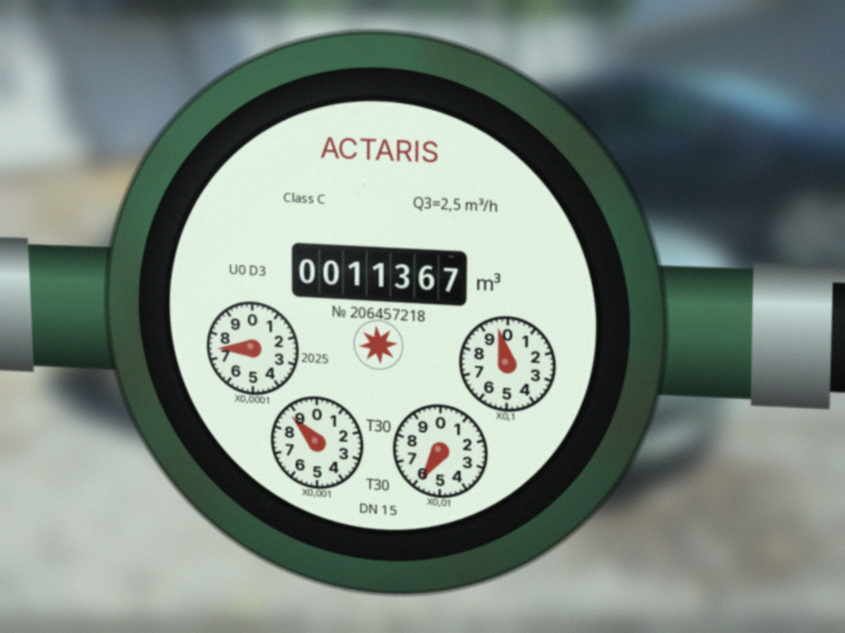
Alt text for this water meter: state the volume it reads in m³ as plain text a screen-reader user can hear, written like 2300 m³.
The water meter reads 11366.9587 m³
